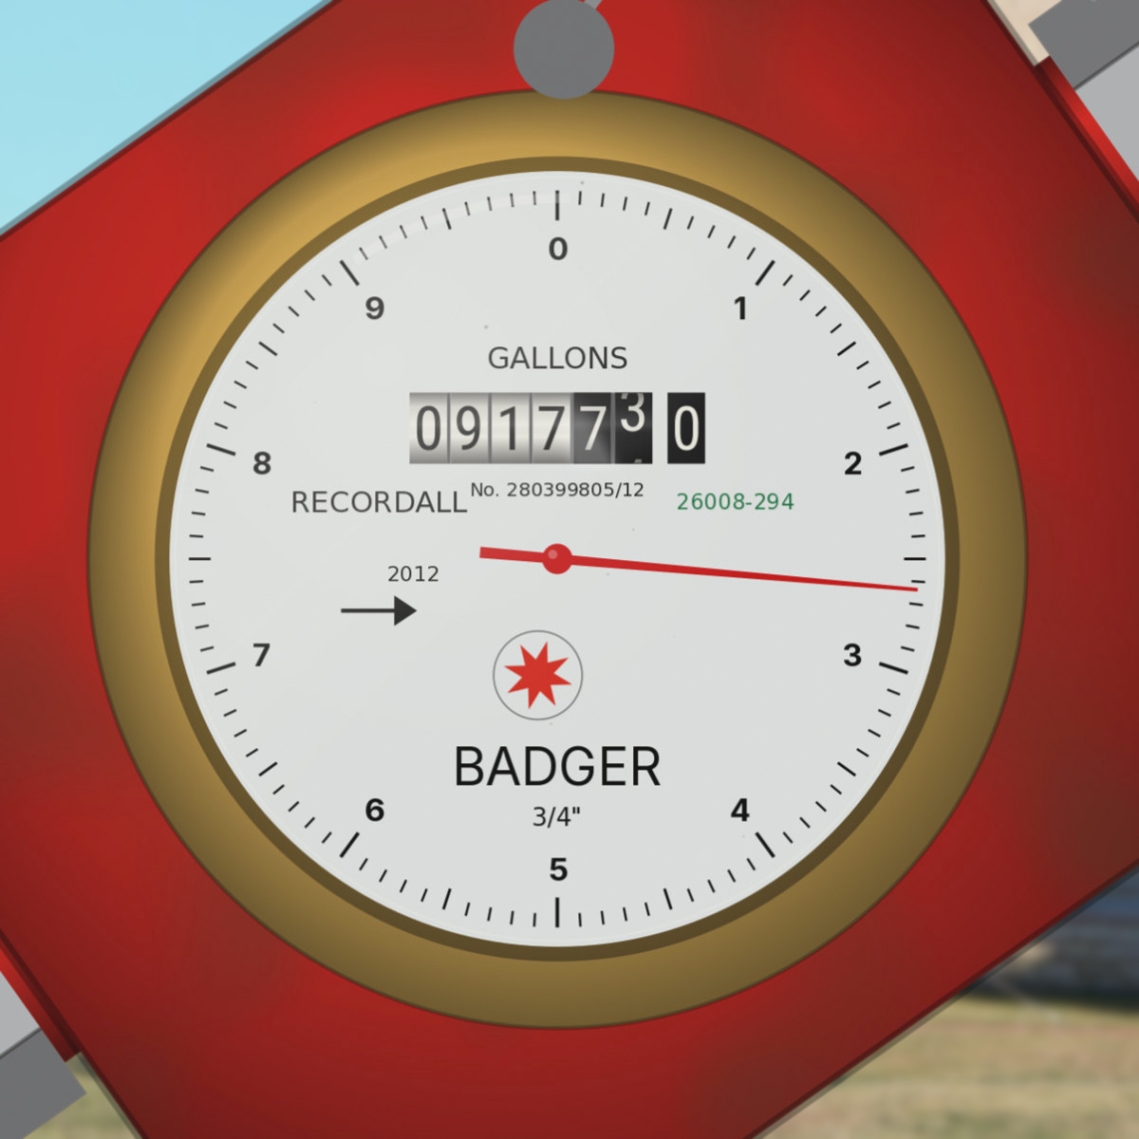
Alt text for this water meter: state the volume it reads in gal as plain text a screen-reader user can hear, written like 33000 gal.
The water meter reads 917732.6 gal
